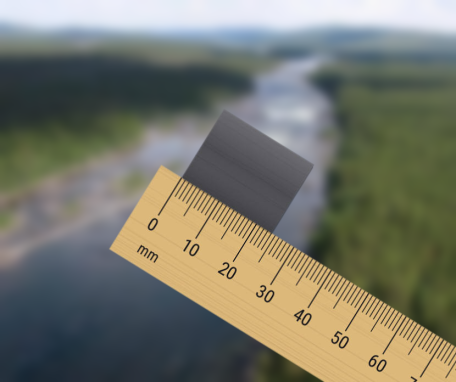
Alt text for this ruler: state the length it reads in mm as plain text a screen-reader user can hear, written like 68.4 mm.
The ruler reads 24 mm
